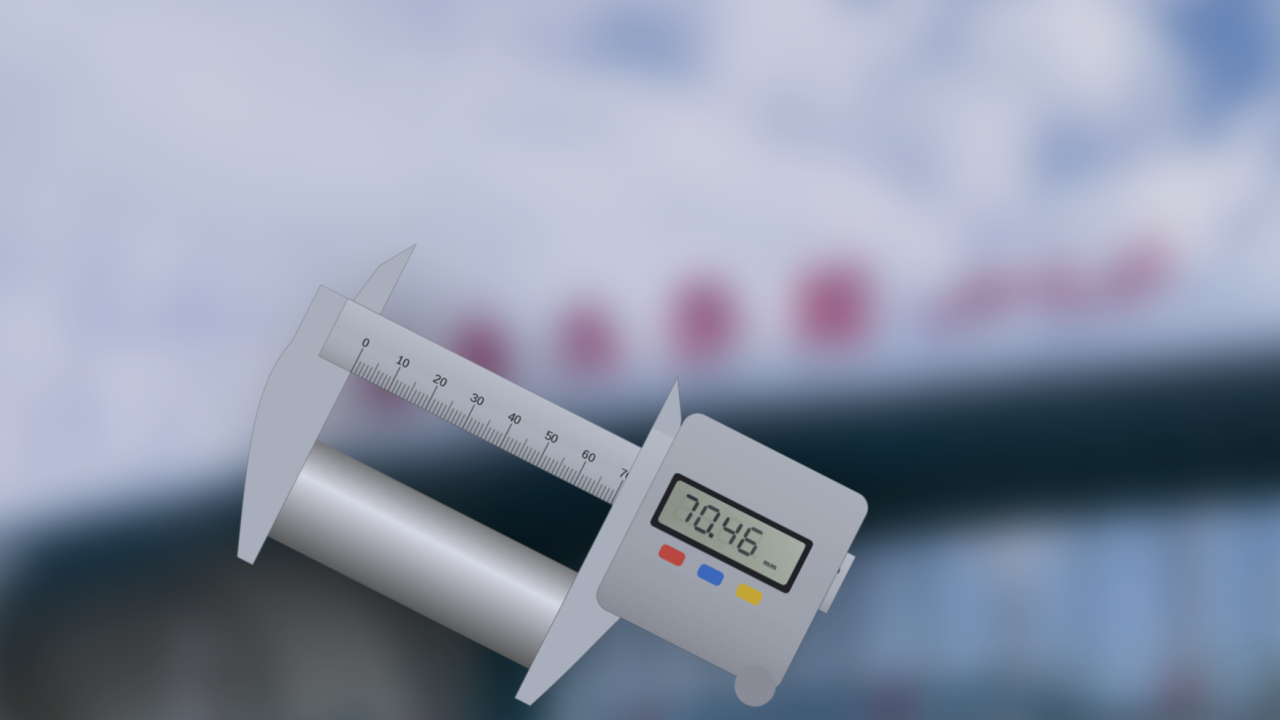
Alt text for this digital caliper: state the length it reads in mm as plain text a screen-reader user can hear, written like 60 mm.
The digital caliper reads 70.46 mm
